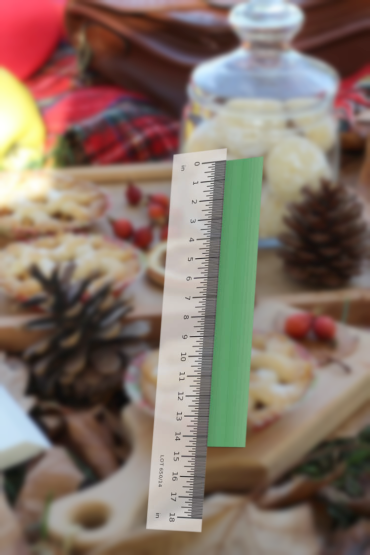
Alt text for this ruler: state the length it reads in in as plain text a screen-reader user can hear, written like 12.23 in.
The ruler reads 14.5 in
